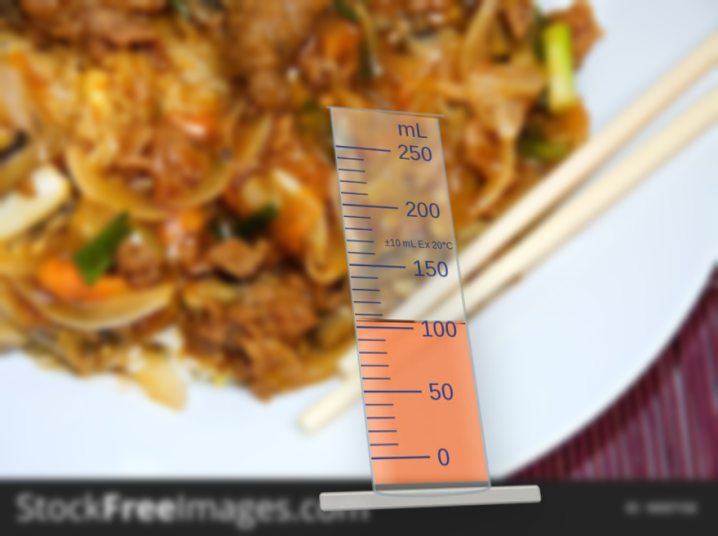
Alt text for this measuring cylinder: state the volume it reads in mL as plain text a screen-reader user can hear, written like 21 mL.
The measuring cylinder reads 105 mL
